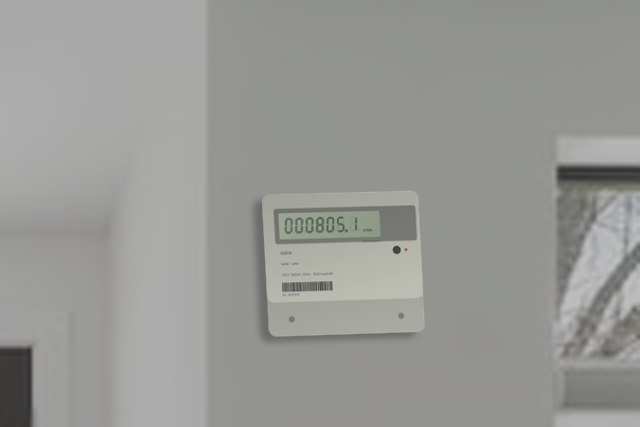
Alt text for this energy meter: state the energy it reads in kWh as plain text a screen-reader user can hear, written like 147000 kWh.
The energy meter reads 805.1 kWh
